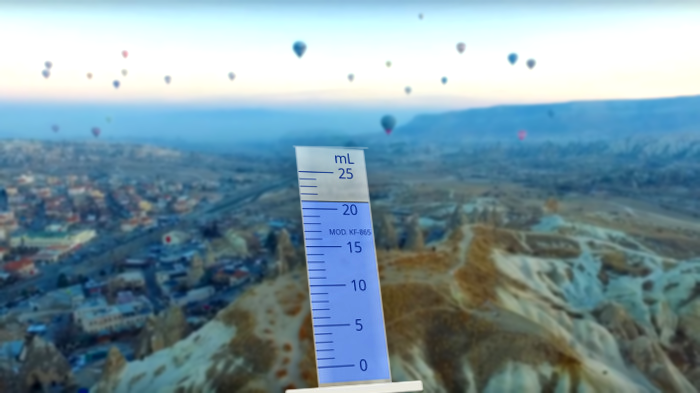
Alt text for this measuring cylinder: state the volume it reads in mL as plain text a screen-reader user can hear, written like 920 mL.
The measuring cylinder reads 21 mL
